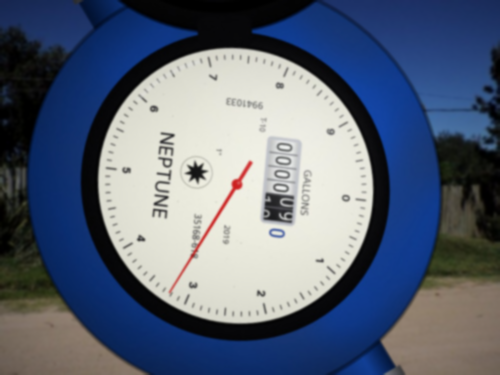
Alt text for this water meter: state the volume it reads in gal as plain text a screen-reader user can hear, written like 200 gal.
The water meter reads 93.2 gal
